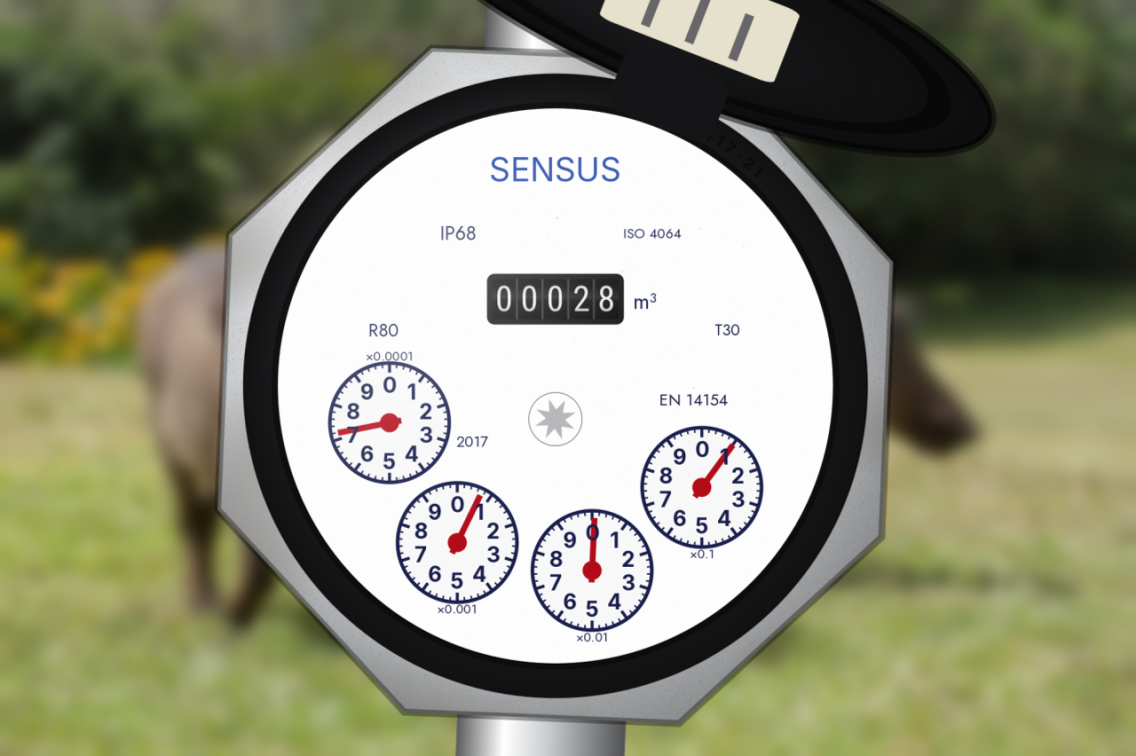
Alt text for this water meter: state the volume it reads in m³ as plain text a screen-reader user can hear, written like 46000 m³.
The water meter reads 28.1007 m³
